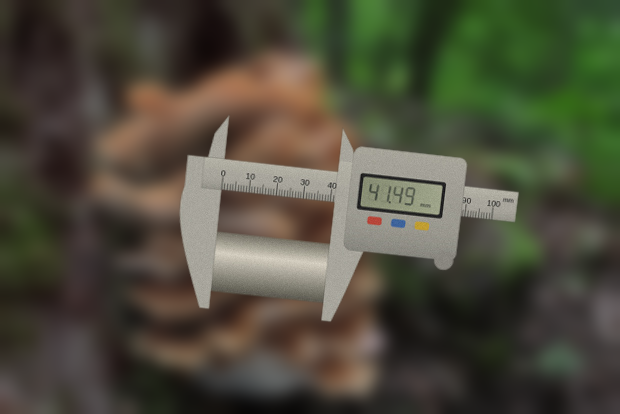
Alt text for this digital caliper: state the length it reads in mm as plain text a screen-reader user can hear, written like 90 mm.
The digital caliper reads 41.49 mm
